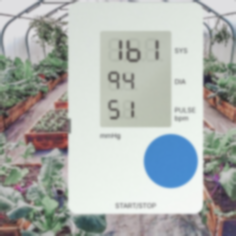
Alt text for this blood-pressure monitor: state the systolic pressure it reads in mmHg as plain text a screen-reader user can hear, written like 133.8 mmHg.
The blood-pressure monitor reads 161 mmHg
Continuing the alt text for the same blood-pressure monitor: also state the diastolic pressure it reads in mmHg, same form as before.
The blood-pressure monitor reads 94 mmHg
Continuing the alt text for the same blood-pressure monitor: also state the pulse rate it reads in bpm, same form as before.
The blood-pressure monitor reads 51 bpm
